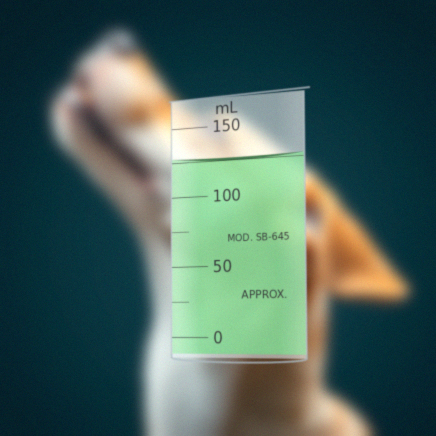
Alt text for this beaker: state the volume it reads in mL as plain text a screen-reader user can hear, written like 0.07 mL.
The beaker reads 125 mL
